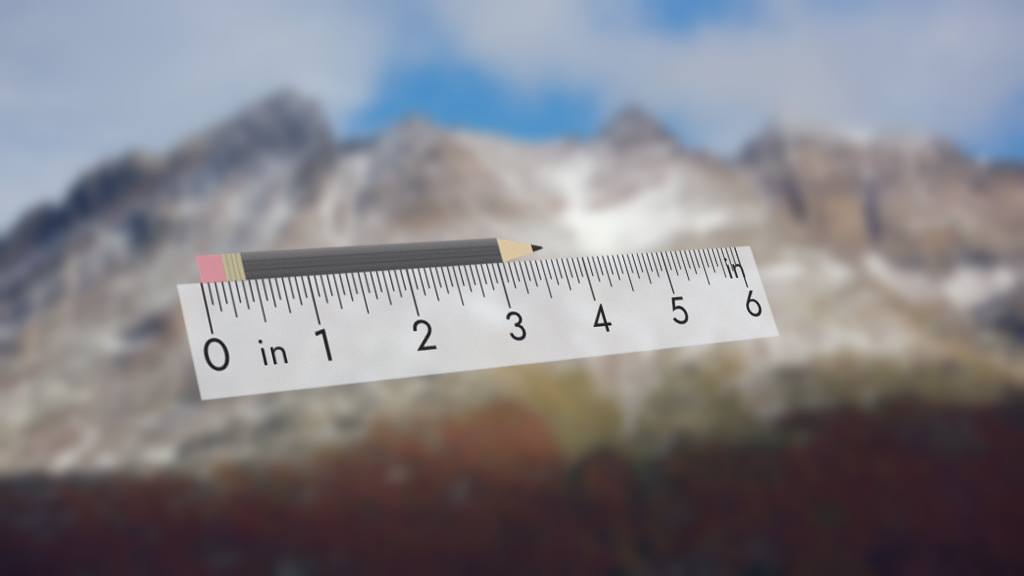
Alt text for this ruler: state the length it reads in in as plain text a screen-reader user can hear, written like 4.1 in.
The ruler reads 3.5625 in
